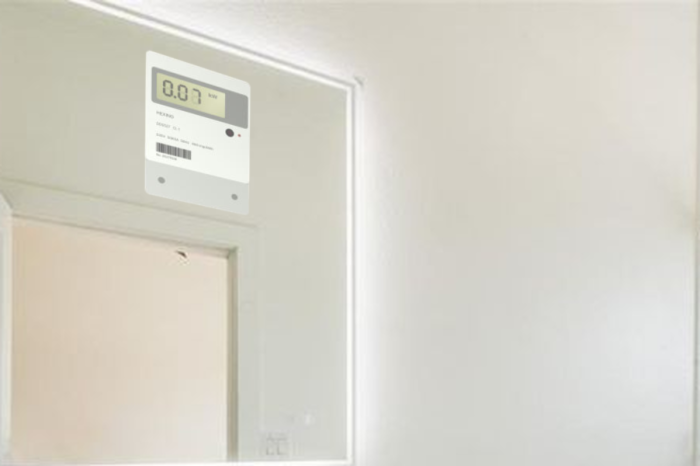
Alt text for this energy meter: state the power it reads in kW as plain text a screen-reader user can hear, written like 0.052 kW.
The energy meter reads 0.07 kW
